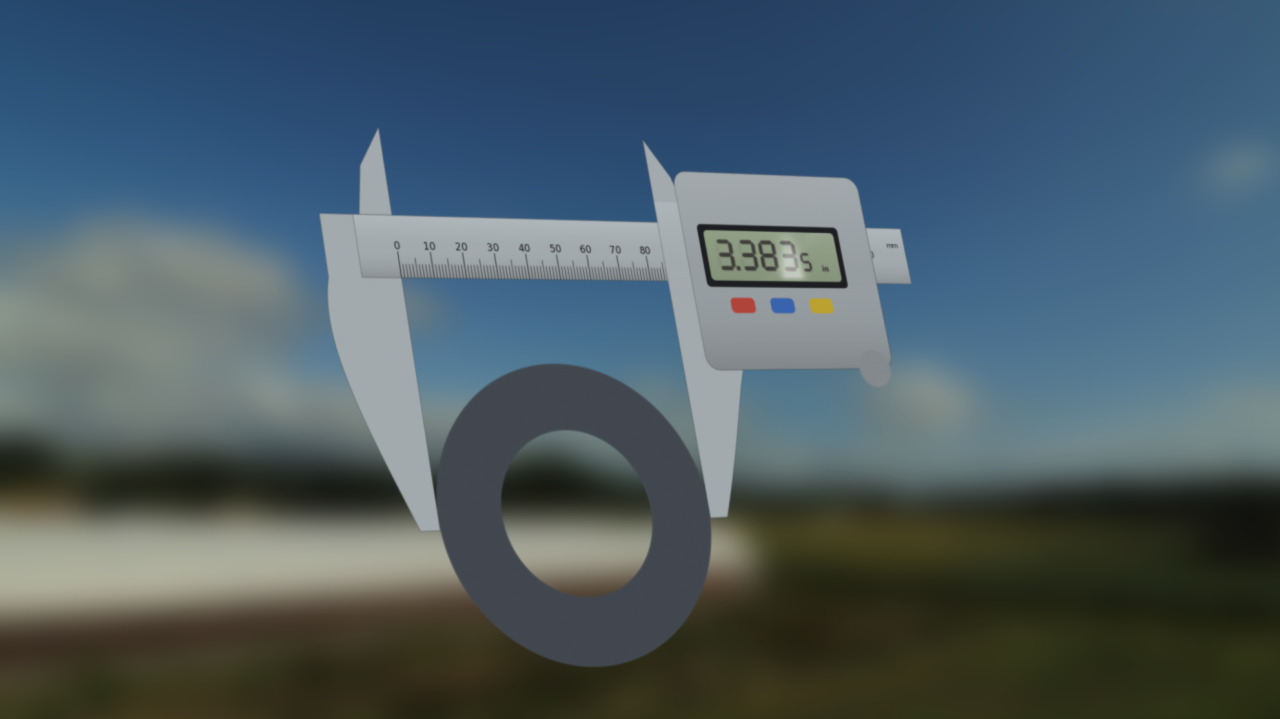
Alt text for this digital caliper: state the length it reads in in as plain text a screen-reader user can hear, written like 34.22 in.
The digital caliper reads 3.3835 in
